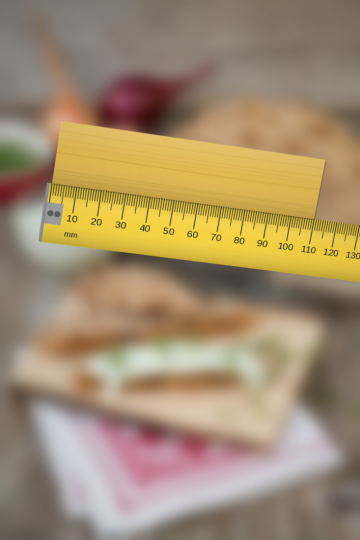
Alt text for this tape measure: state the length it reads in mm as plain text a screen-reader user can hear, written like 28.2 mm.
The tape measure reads 110 mm
